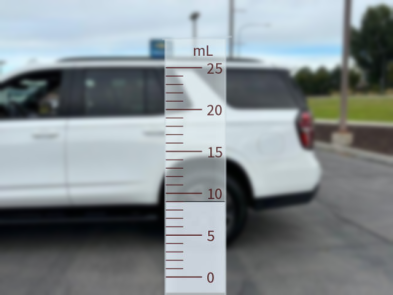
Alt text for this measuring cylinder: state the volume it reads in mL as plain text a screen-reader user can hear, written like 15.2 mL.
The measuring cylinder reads 9 mL
